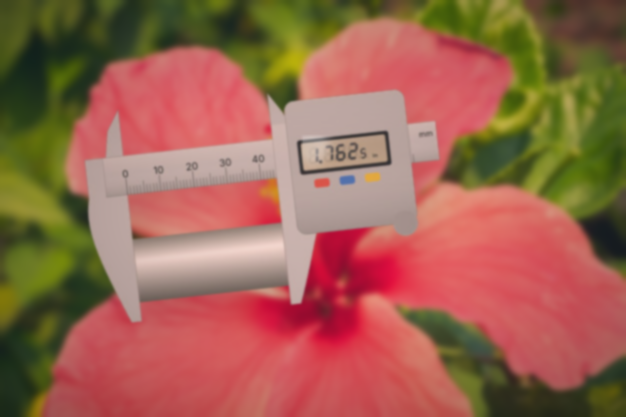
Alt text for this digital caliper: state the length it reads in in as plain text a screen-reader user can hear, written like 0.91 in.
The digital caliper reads 1.7625 in
